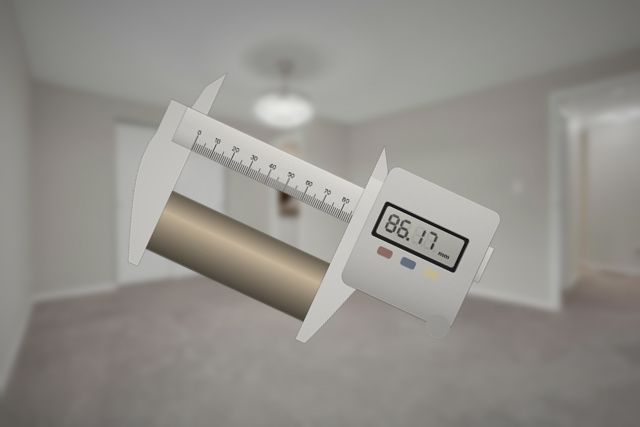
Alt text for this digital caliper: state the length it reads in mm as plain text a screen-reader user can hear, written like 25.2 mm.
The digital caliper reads 86.17 mm
